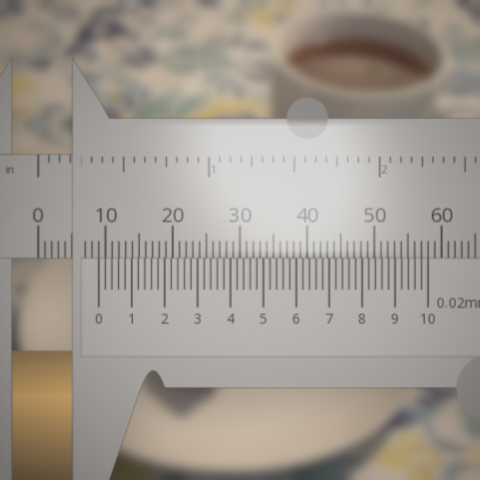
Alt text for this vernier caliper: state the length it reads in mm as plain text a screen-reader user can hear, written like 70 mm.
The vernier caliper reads 9.0 mm
